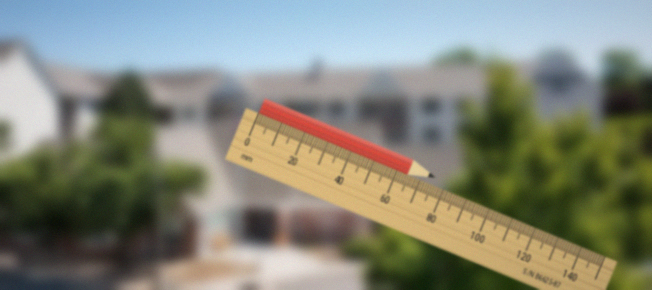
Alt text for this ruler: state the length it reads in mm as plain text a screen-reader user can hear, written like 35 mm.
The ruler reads 75 mm
